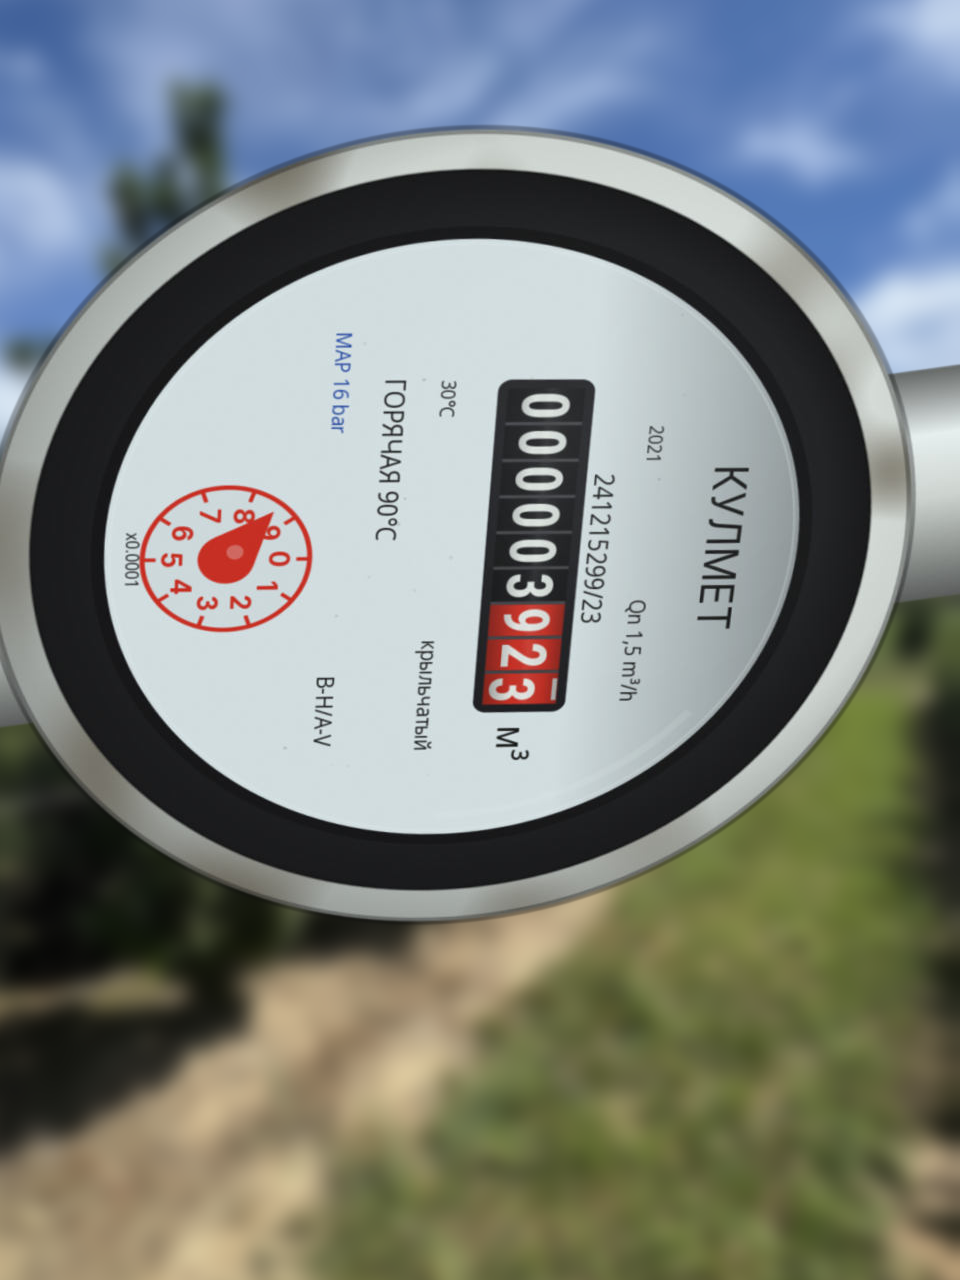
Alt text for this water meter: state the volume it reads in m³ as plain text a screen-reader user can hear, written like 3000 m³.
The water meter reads 3.9228 m³
